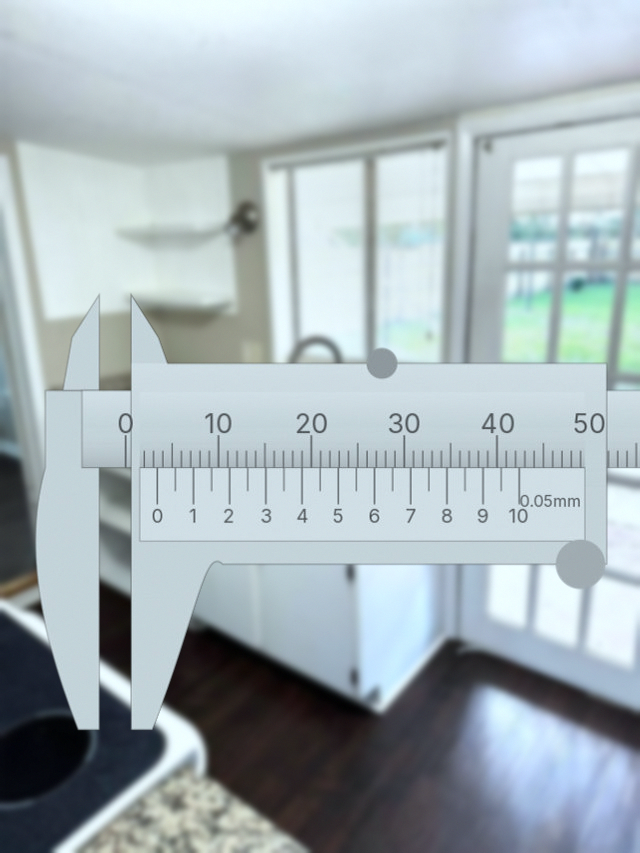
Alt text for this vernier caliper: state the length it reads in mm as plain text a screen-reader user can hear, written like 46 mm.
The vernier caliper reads 3.4 mm
